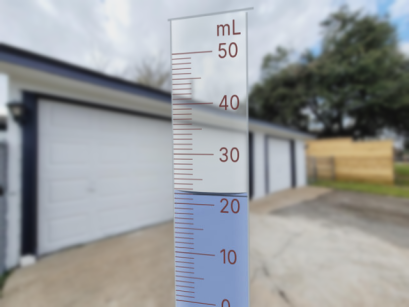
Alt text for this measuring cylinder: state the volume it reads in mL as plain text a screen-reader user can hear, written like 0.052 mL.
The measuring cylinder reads 22 mL
